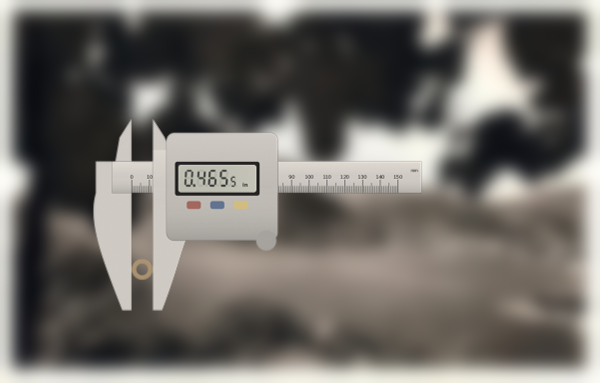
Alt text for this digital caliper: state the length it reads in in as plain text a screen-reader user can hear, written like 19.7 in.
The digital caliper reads 0.4655 in
